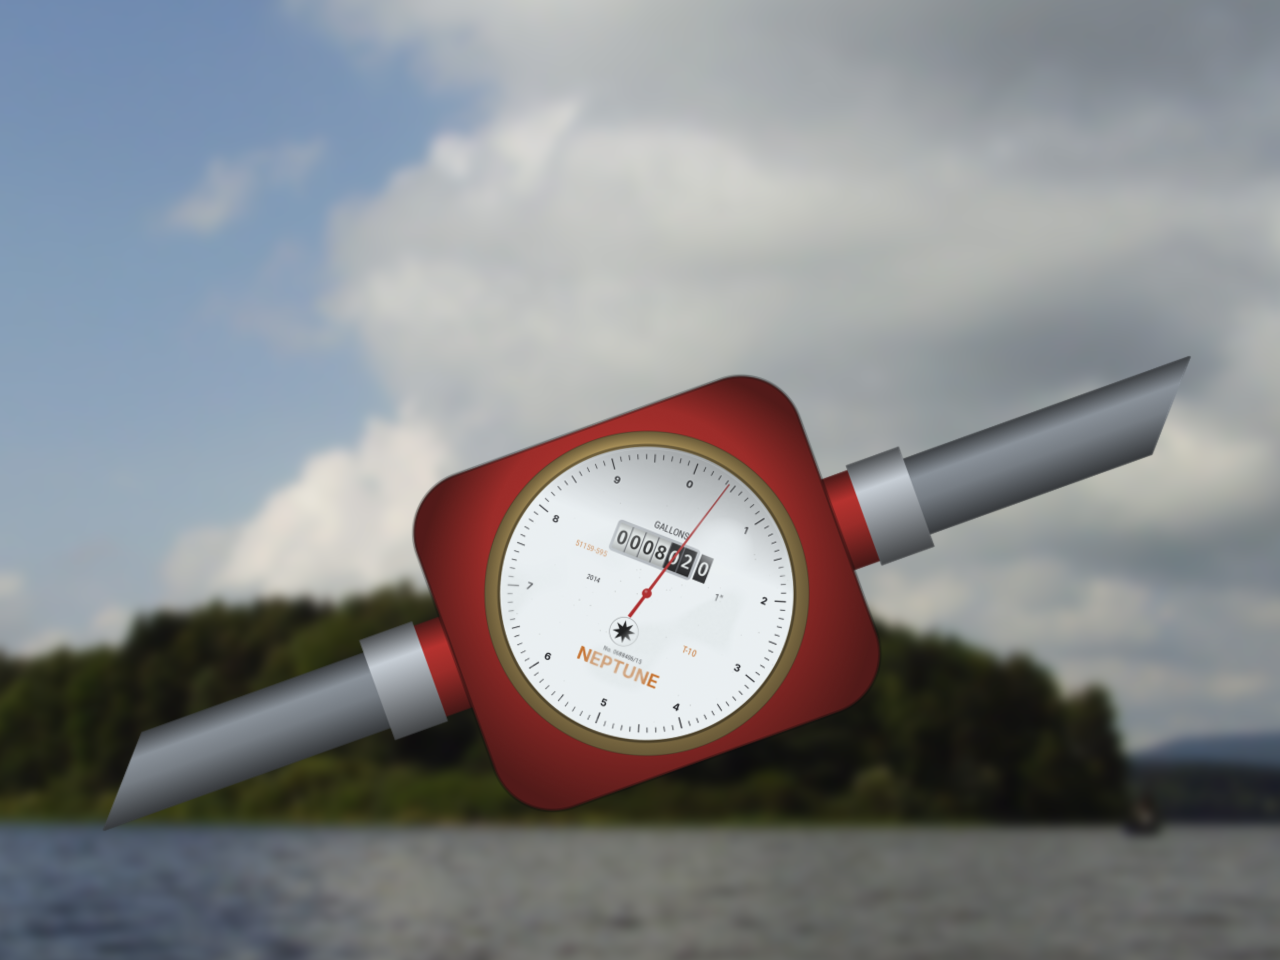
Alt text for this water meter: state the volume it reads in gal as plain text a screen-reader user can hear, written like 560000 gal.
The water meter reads 8020.4 gal
